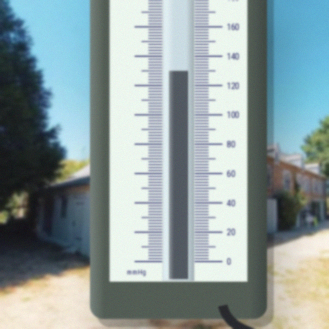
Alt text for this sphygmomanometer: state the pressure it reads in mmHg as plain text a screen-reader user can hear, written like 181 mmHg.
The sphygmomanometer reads 130 mmHg
